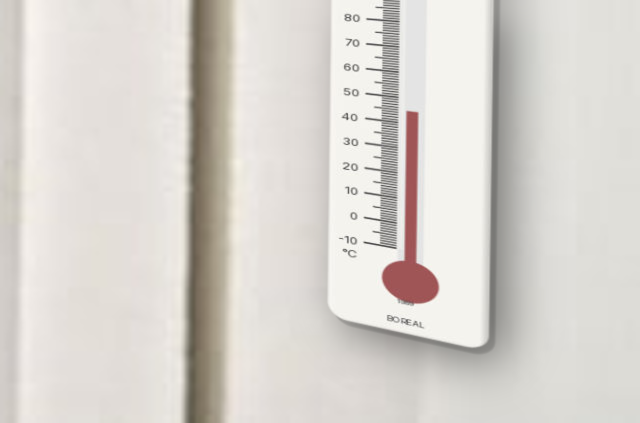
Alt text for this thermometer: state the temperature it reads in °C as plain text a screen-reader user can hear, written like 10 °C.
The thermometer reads 45 °C
